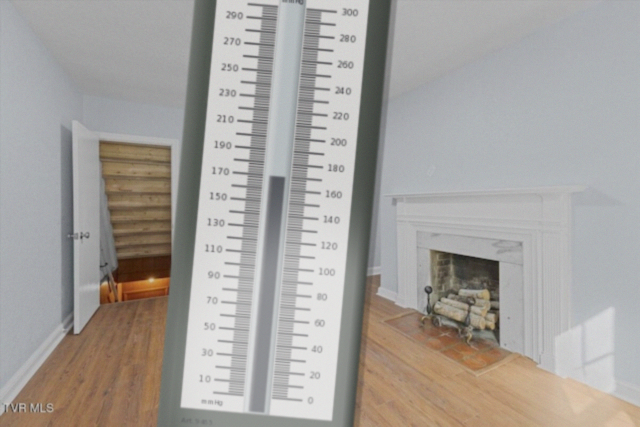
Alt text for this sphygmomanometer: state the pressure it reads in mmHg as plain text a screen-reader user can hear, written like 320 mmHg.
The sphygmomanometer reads 170 mmHg
